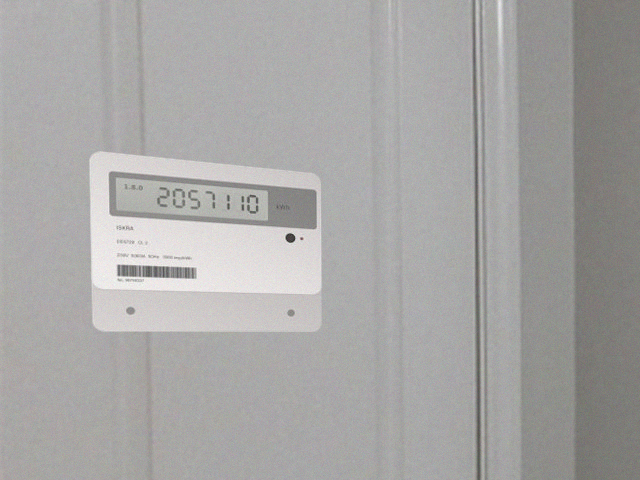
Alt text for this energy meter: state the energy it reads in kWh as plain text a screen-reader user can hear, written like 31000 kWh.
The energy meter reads 2057110 kWh
